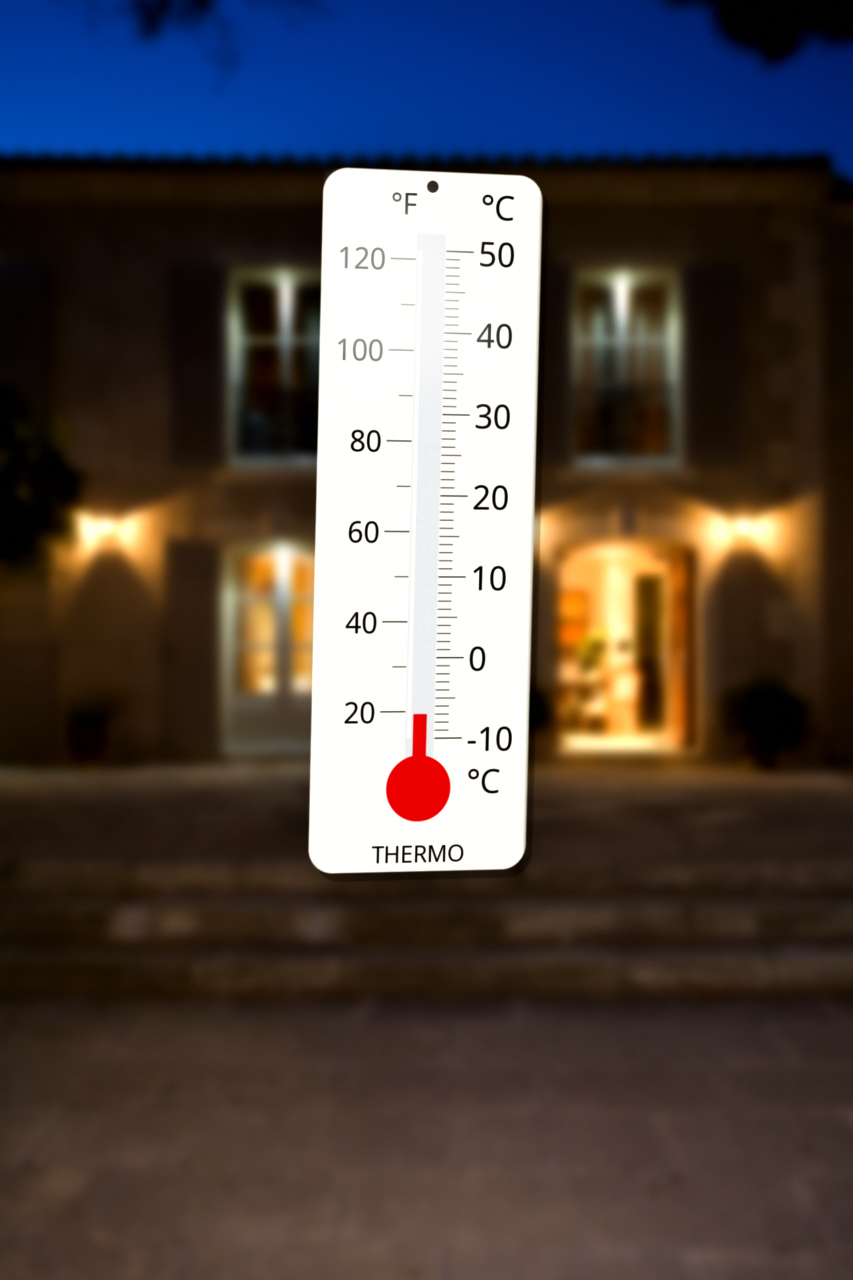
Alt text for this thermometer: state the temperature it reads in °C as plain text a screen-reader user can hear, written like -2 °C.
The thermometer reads -7 °C
